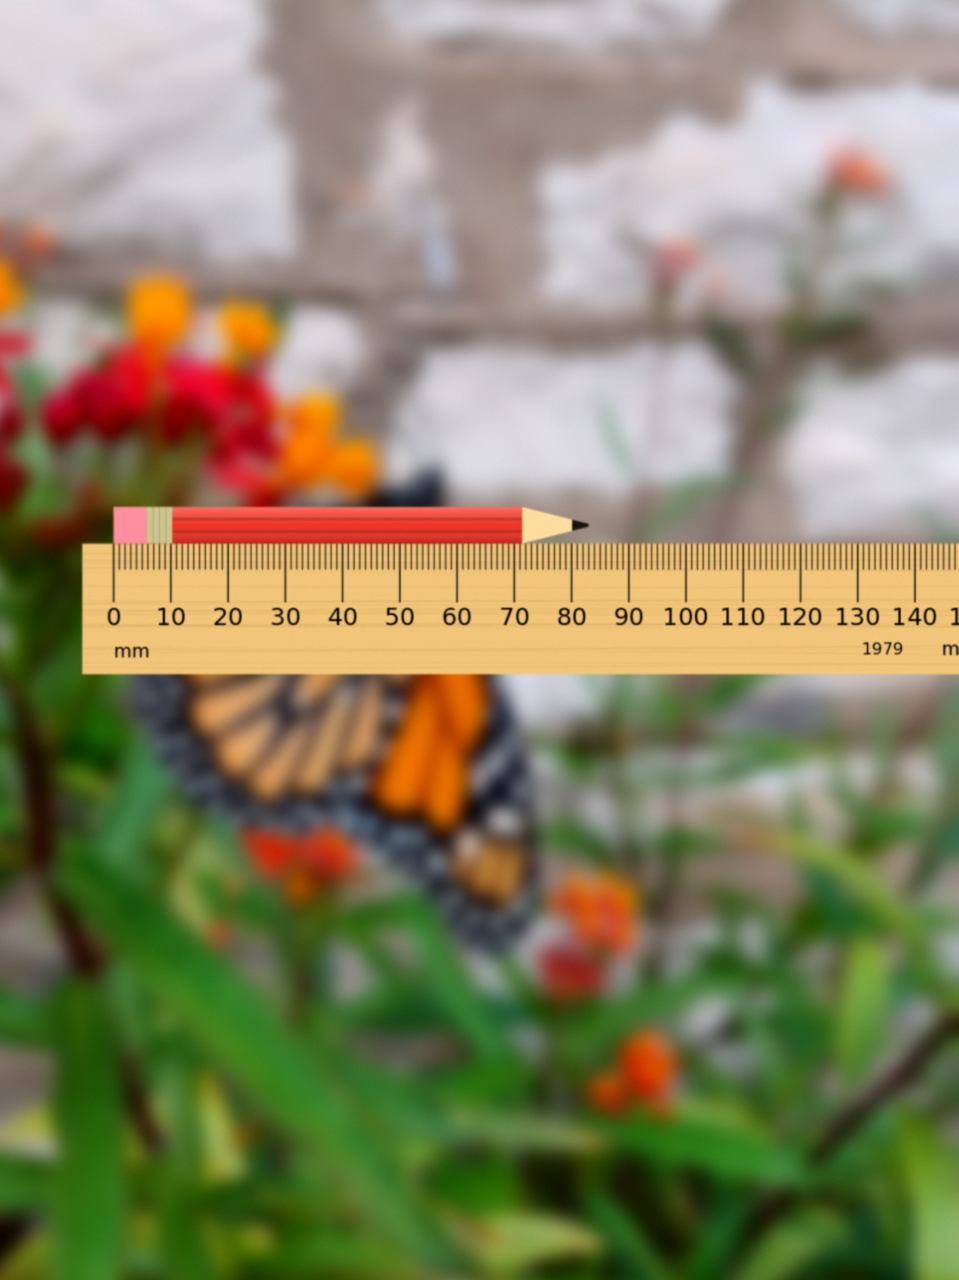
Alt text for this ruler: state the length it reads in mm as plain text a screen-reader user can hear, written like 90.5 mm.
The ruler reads 83 mm
